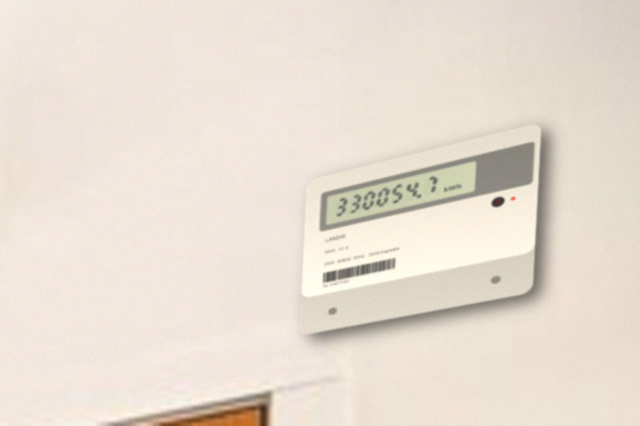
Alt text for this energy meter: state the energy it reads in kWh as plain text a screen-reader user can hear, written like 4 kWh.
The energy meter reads 330054.7 kWh
